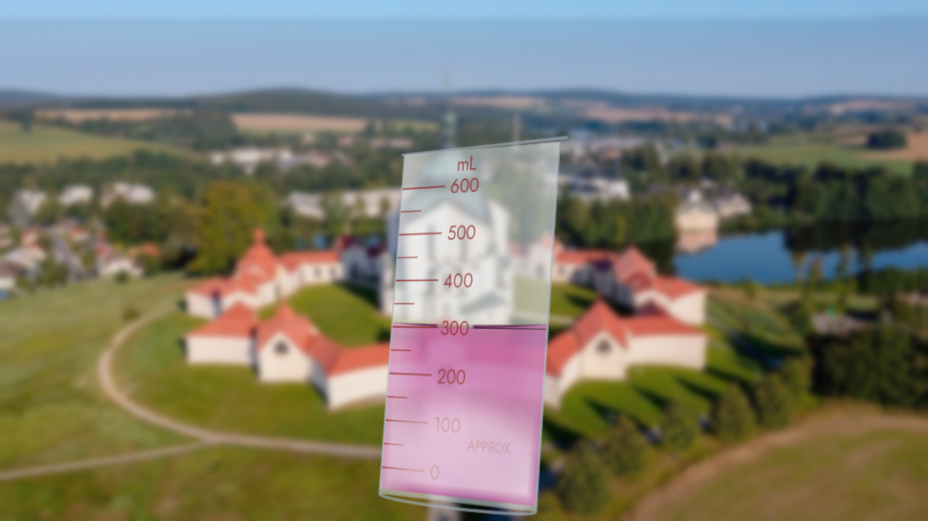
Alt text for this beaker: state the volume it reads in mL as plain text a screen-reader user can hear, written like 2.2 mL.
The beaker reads 300 mL
